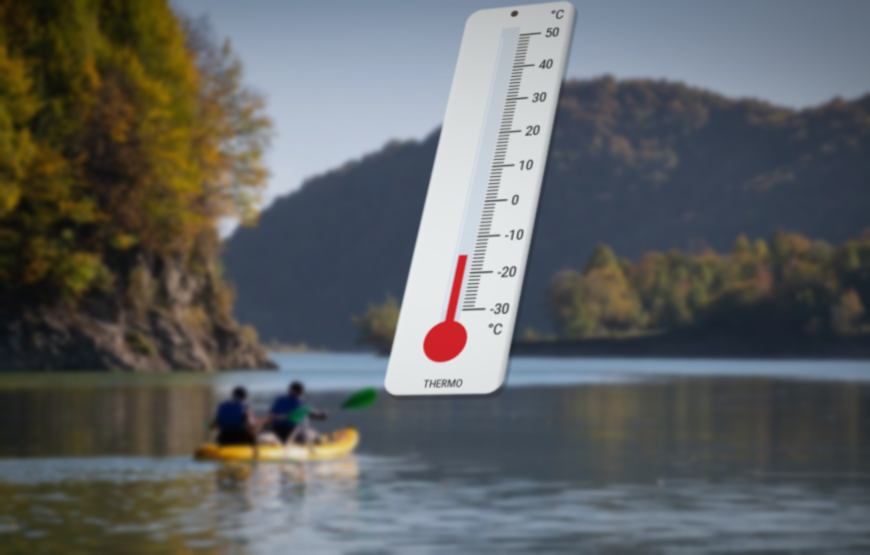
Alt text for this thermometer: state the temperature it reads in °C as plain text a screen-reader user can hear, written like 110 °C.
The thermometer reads -15 °C
